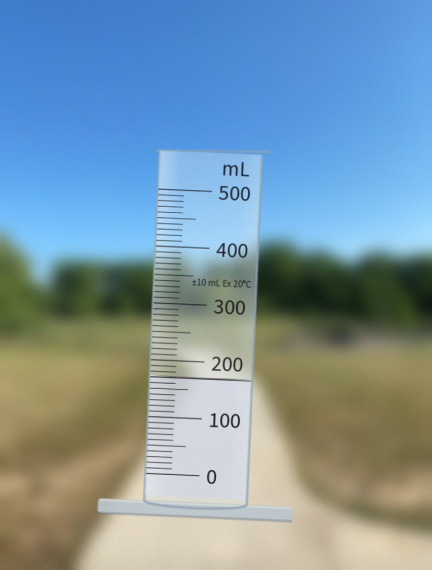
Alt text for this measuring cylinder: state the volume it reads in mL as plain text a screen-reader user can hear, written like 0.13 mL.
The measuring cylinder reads 170 mL
